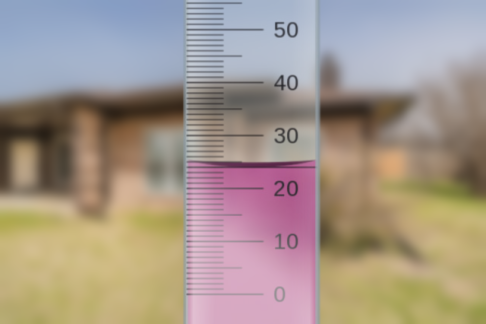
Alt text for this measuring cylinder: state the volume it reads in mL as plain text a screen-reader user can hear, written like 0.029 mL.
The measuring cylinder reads 24 mL
